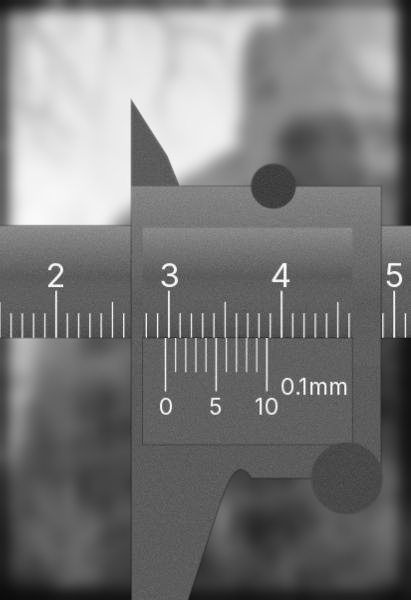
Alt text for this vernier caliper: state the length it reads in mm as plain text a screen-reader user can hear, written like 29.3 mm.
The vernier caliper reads 29.7 mm
